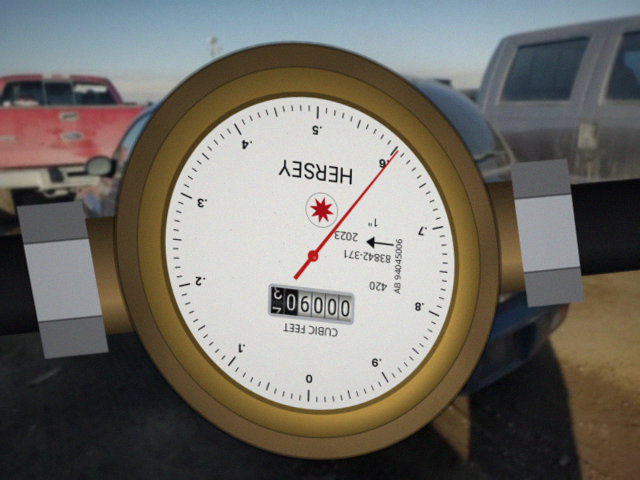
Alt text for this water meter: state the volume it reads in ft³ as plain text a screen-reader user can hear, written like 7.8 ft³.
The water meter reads 902.60 ft³
